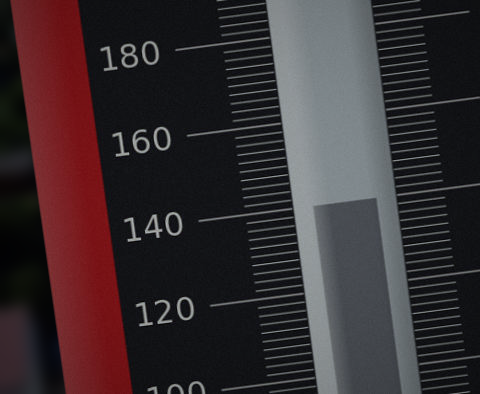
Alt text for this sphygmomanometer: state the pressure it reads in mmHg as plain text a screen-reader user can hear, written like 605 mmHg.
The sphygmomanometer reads 140 mmHg
